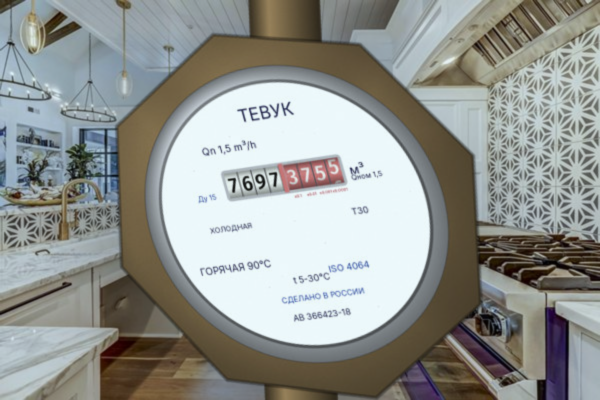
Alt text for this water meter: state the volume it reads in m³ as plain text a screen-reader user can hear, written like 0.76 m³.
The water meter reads 7697.3755 m³
